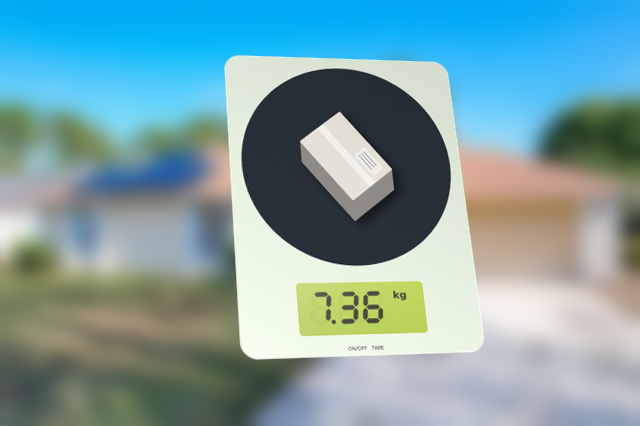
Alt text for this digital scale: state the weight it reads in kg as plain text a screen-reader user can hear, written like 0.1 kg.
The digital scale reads 7.36 kg
